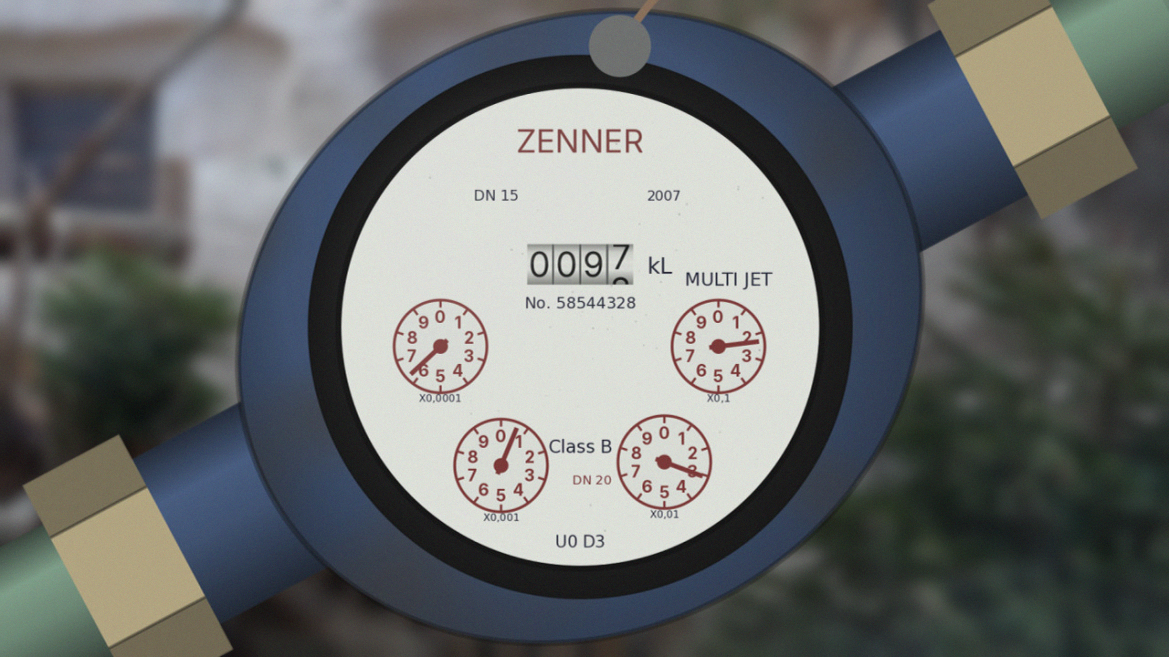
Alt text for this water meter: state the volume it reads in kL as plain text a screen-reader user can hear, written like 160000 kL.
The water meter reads 97.2306 kL
